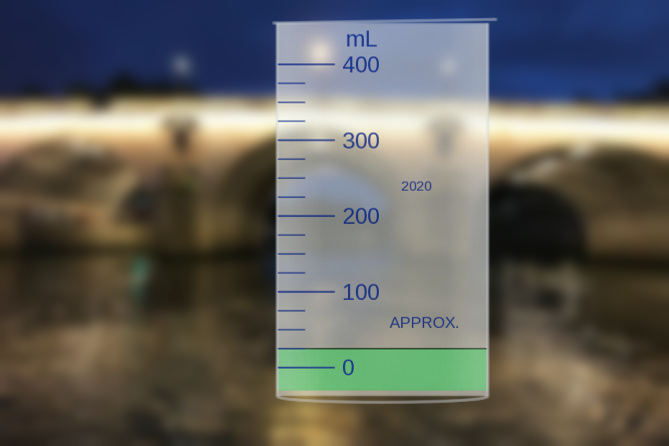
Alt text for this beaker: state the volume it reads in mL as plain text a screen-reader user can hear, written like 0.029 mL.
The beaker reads 25 mL
